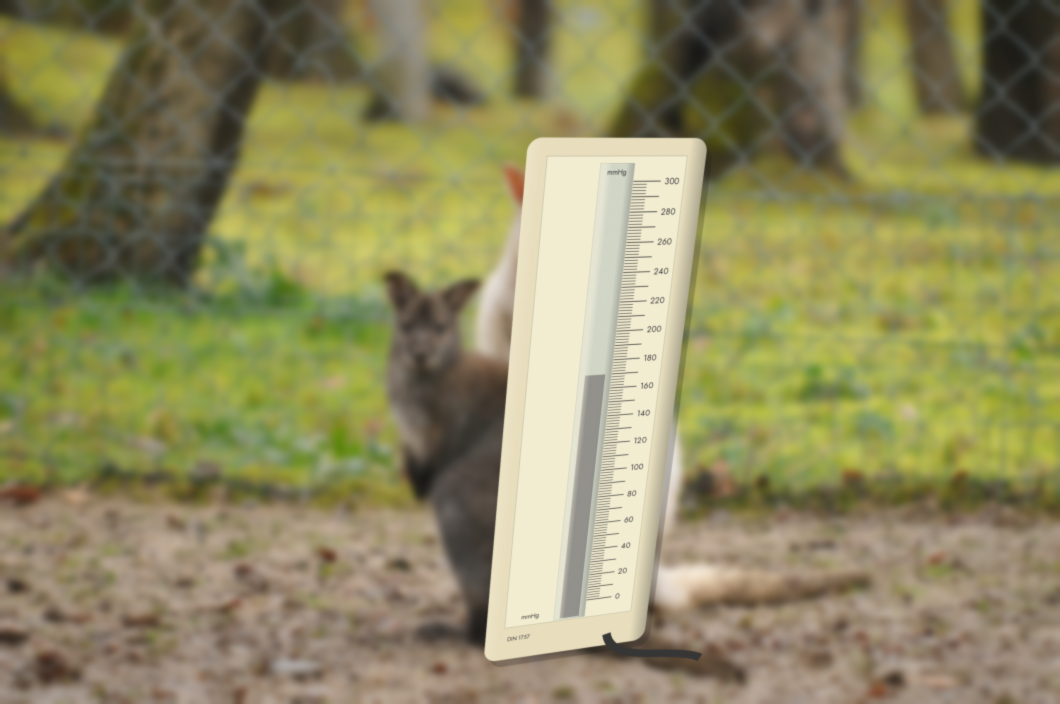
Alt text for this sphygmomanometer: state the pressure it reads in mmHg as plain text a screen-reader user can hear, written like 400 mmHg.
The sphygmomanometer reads 170 mmHg
